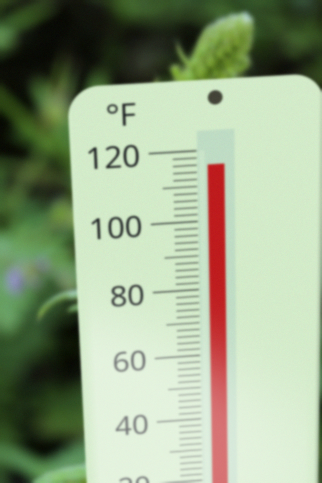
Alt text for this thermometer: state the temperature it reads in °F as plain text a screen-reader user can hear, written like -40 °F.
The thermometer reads 116 °F
